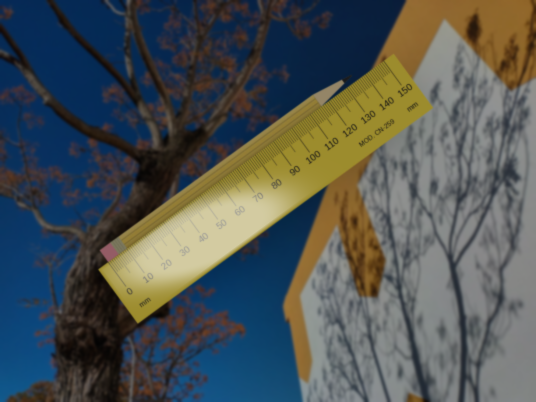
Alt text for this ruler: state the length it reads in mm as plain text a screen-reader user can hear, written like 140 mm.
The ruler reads 135 mm
